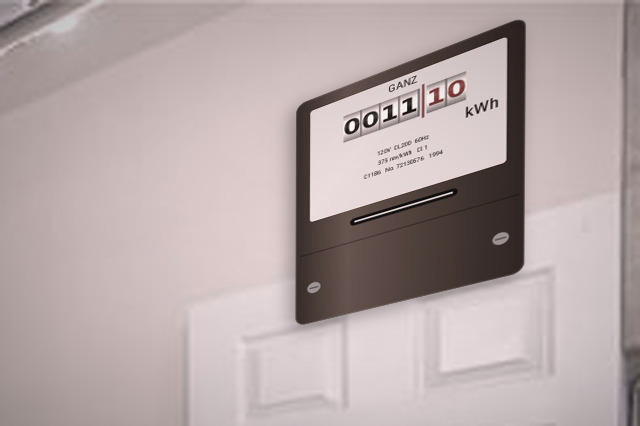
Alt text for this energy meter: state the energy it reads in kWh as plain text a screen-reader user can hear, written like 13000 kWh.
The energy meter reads 11.10 kWh
